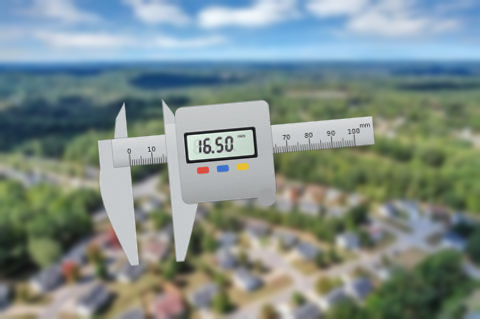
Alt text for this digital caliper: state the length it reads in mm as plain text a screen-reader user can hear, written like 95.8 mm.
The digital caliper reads 16.50 mm
